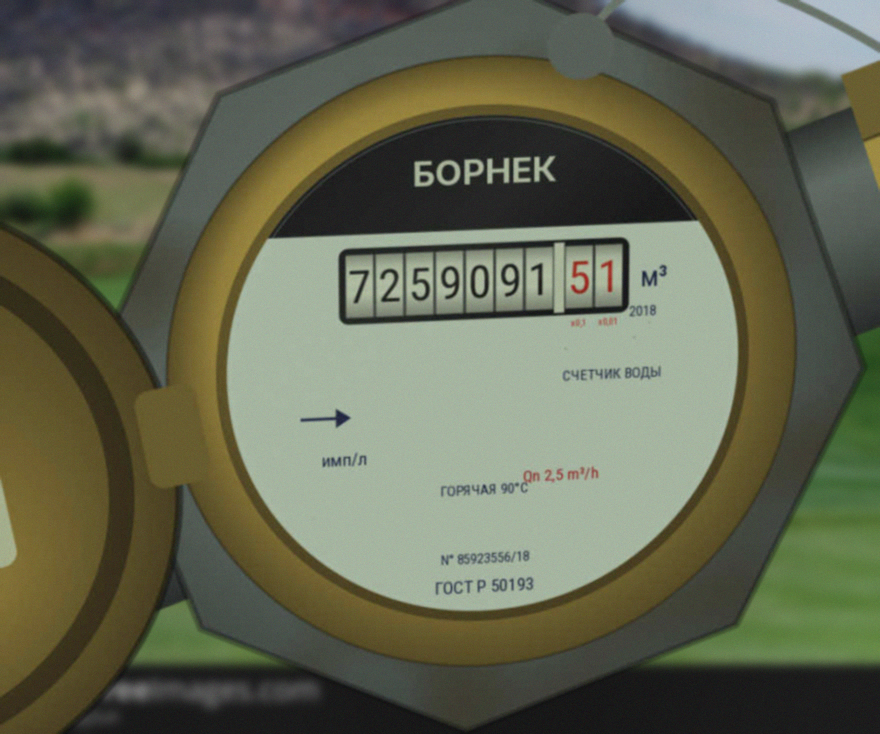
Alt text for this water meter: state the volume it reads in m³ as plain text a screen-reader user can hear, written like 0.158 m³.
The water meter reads 7259091.51 m³
